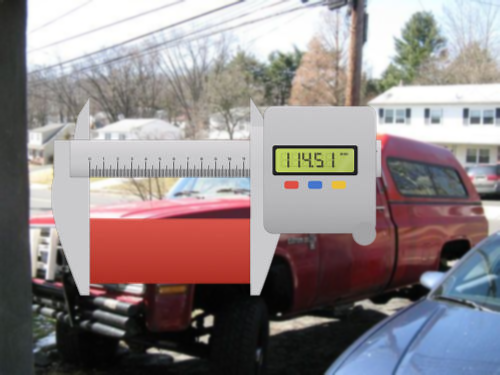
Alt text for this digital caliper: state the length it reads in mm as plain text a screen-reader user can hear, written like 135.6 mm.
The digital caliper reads 114.51 mm
